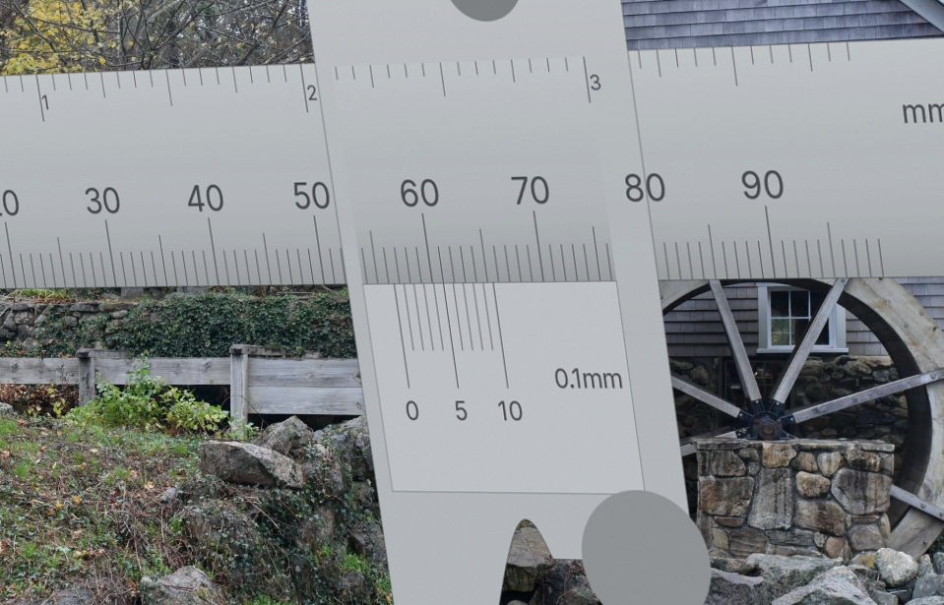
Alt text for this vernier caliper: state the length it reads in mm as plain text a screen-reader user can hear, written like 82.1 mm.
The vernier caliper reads 56.5 mm
